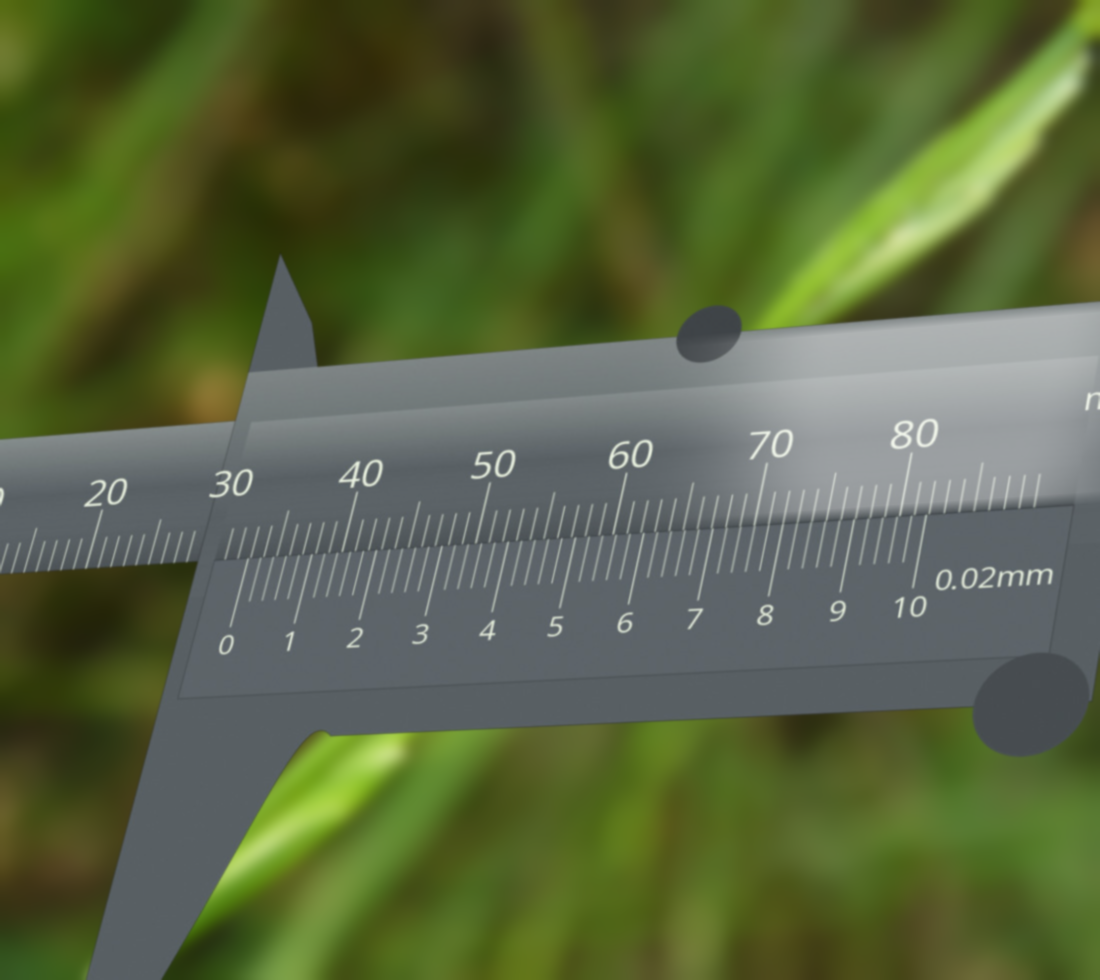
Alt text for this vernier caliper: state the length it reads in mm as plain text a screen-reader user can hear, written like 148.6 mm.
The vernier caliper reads 32.8 mm
